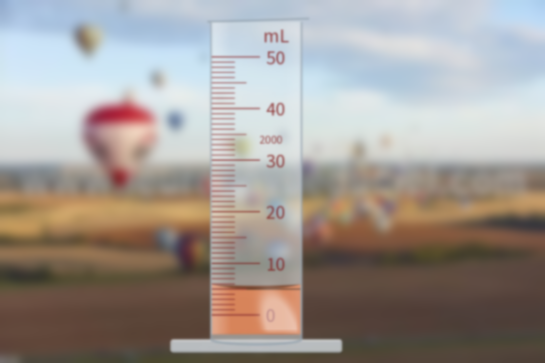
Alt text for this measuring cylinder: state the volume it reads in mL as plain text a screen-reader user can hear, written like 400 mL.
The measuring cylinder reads 5 mL
